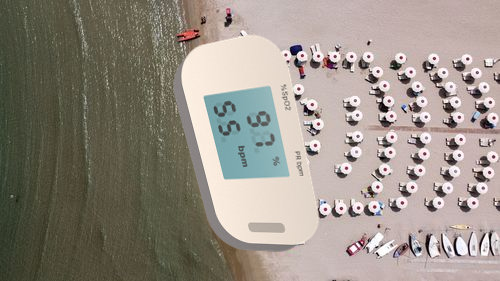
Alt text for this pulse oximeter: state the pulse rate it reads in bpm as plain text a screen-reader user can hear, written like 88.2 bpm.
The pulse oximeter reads 55 bpm
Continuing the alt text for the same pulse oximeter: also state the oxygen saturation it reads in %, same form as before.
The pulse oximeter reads 97 %
